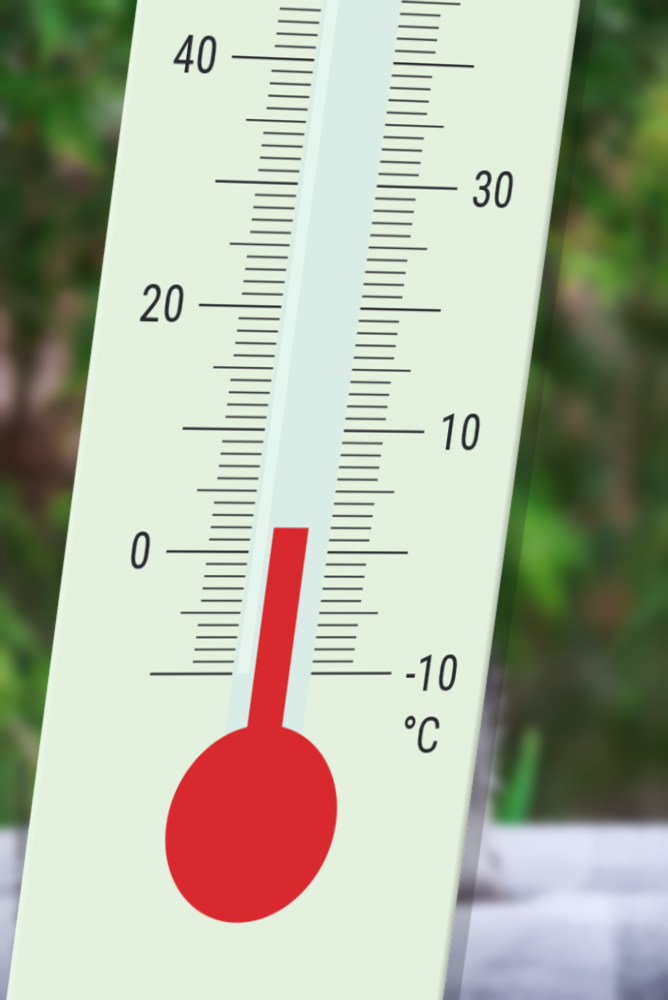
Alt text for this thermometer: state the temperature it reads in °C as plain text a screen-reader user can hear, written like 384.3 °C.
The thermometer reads 2 °C
